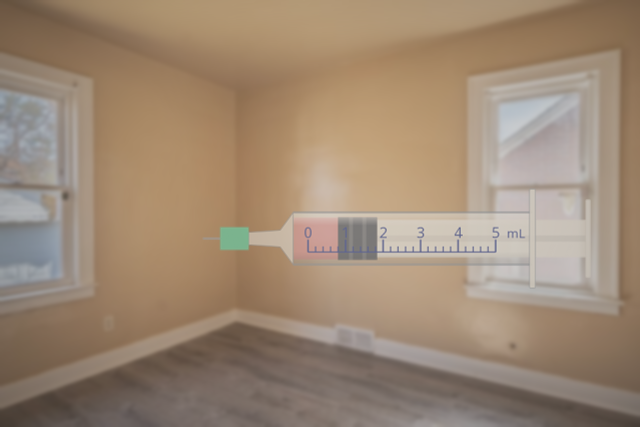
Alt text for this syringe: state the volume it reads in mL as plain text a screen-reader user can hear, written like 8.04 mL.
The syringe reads 0.8 mL
